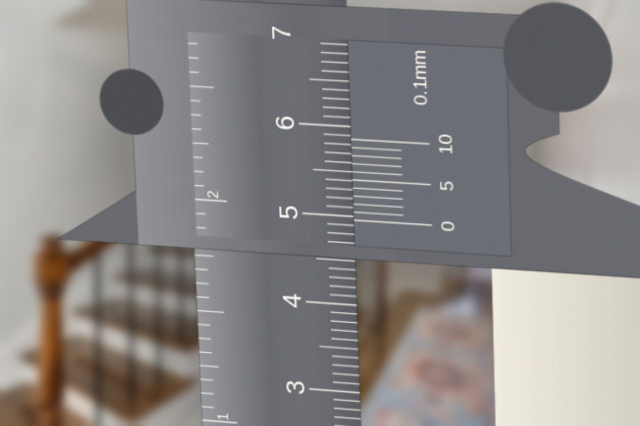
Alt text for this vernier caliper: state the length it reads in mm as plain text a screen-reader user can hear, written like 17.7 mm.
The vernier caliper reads 49.6 mm
